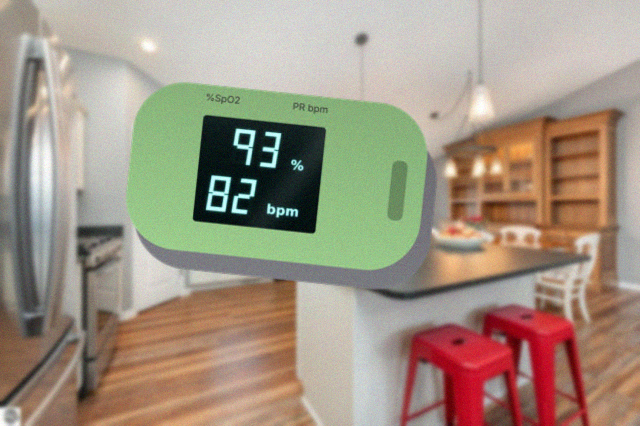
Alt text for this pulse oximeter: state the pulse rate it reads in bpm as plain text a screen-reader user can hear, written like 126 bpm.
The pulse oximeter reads 82 bpm
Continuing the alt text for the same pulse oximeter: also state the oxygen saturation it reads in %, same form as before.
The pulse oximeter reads 93 %
